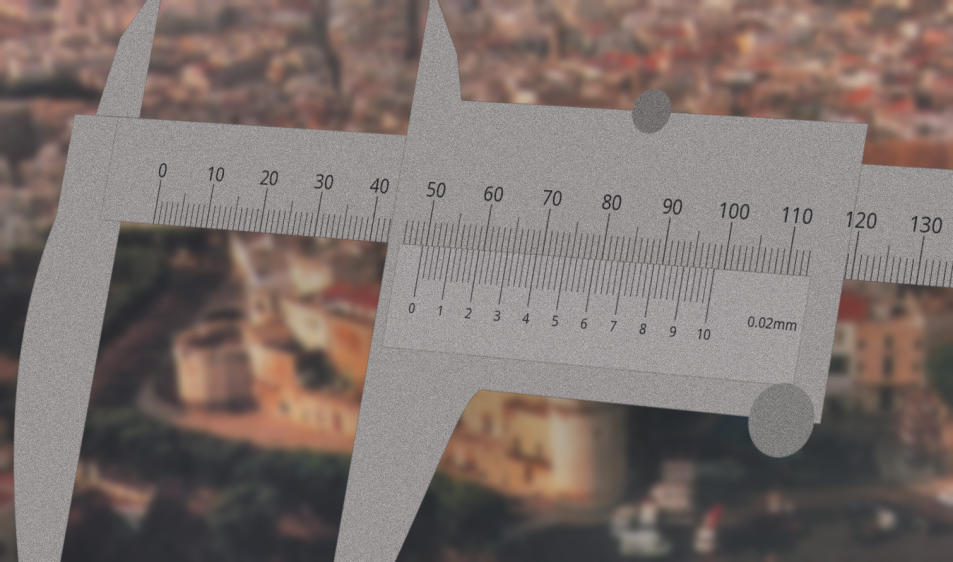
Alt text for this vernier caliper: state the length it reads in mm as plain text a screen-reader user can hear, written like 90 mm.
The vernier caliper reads 49.4 mm
